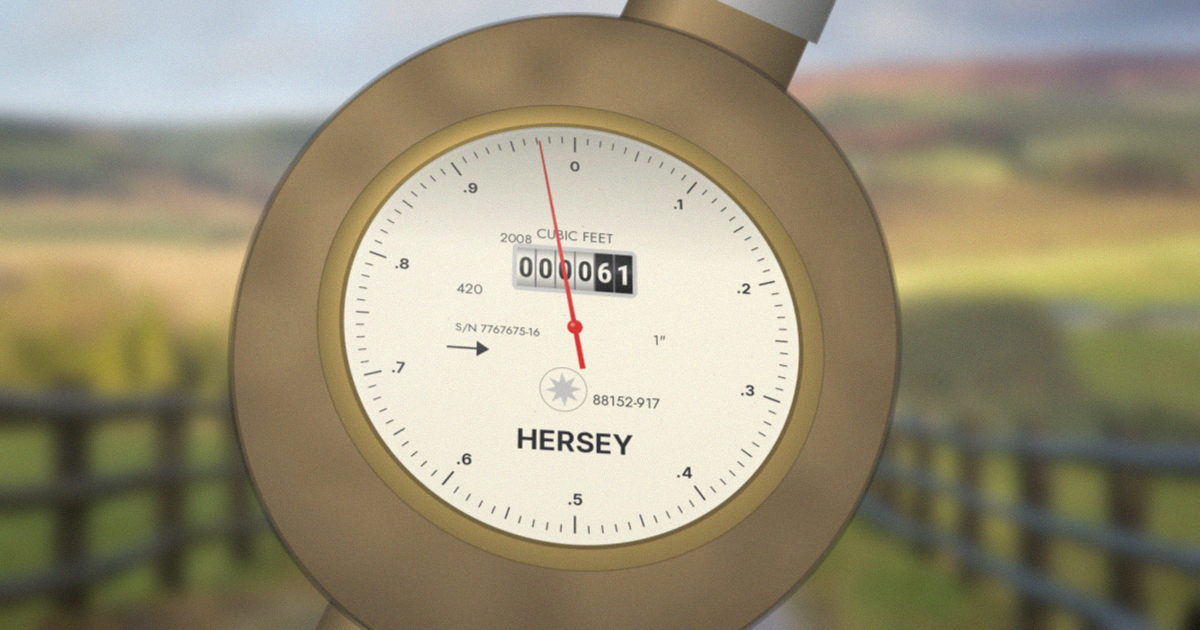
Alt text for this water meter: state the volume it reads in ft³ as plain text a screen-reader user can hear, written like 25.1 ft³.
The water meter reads 60.97 ft³
